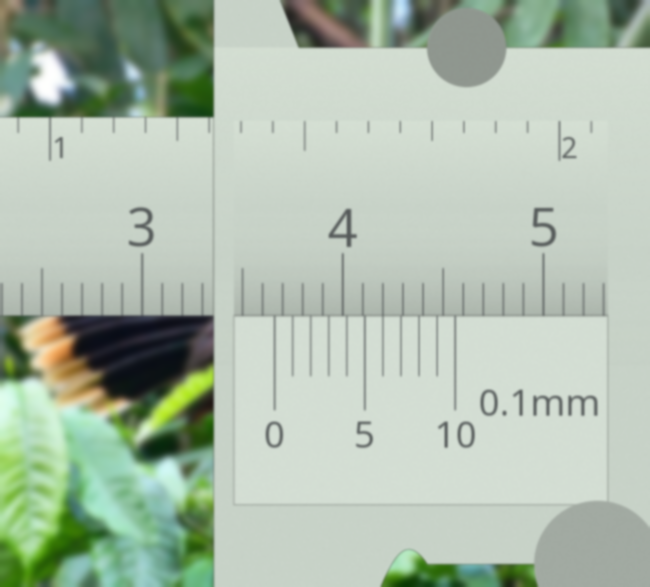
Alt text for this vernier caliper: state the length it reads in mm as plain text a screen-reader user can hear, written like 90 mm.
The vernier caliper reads 36.6 mm
